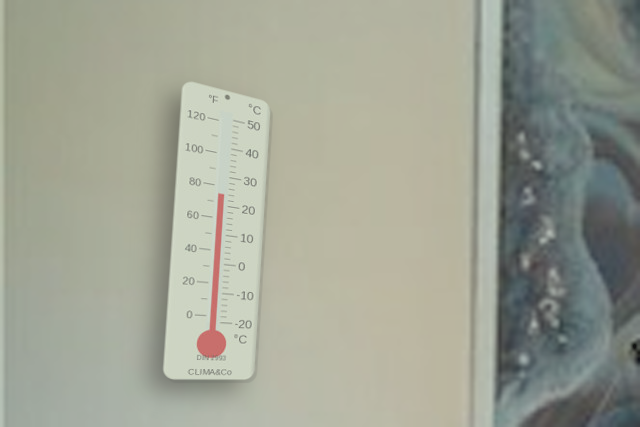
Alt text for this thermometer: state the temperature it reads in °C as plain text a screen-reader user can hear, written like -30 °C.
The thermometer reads 24 °C
